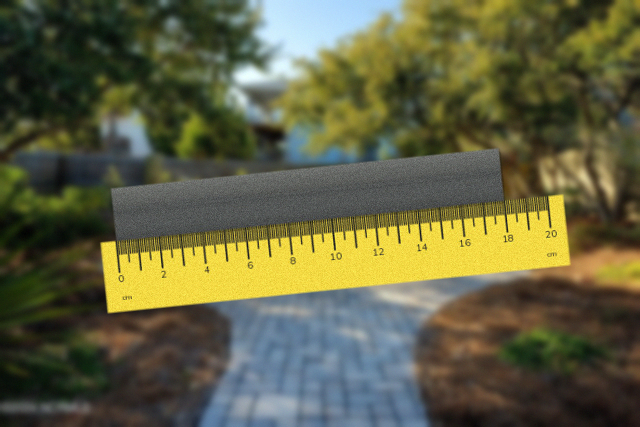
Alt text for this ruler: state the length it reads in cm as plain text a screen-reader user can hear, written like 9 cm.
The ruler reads 18 cm
